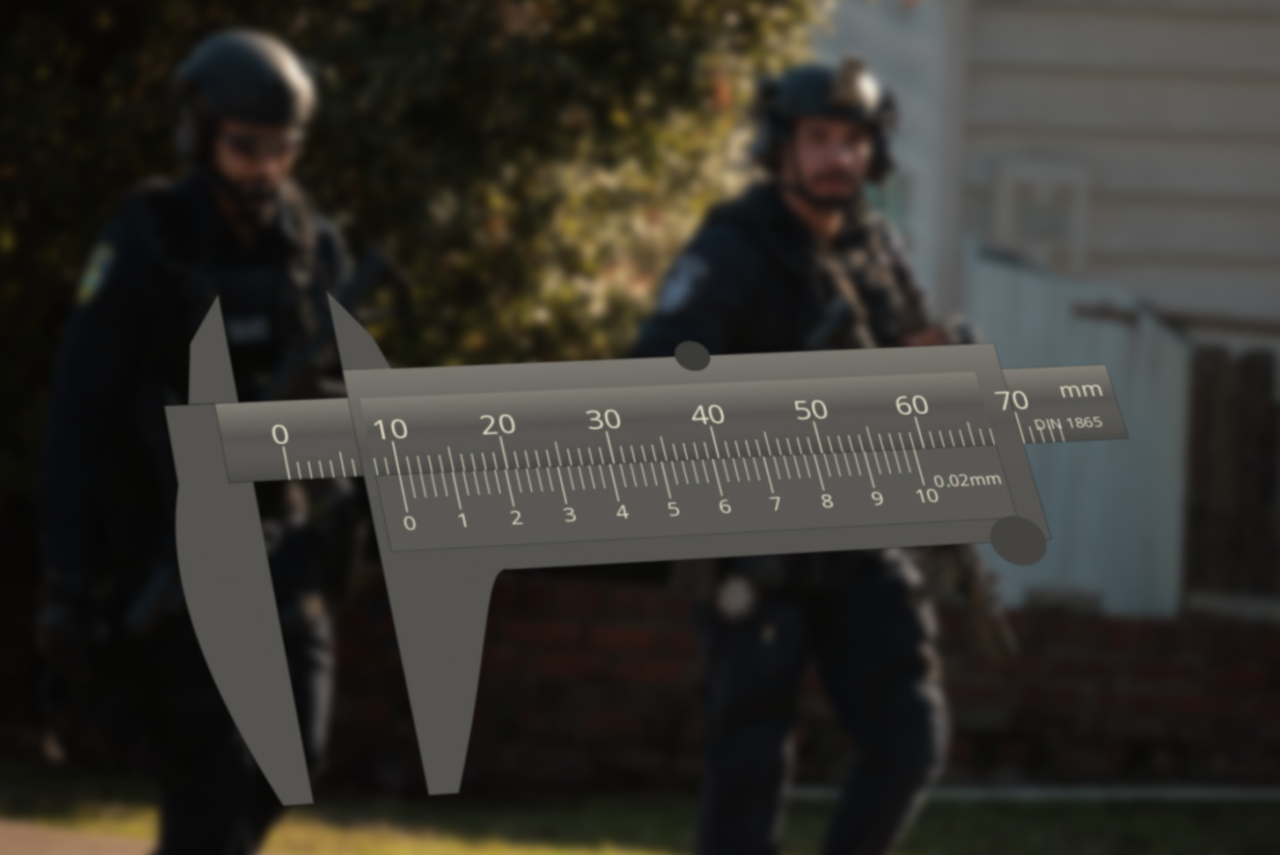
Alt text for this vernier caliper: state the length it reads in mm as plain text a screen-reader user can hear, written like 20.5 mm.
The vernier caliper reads 10.0 mm
